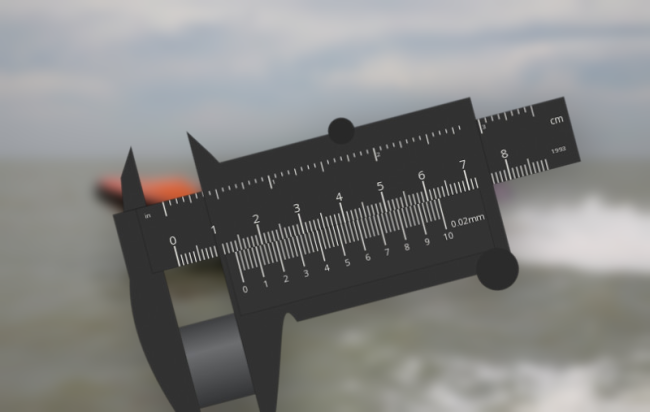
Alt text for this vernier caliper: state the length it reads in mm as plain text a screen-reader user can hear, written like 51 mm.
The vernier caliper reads 13.5 mm
